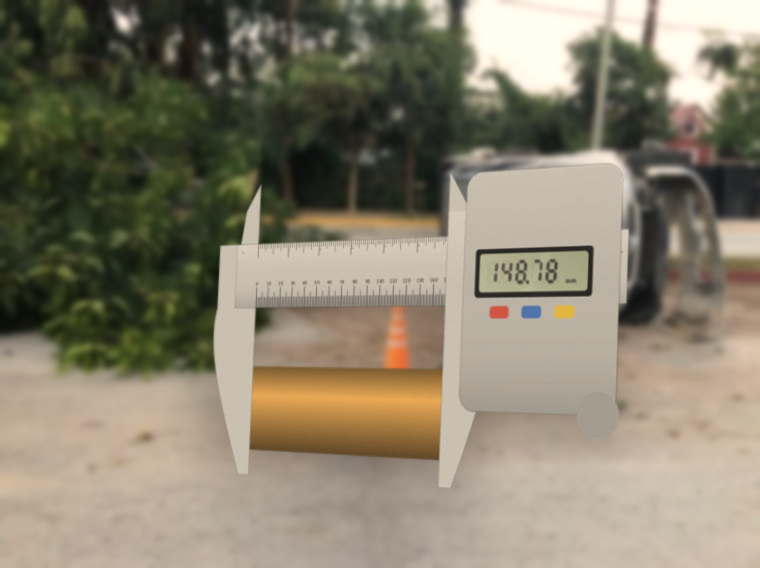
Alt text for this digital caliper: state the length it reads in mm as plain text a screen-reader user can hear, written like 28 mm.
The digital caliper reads 148.78 mm
